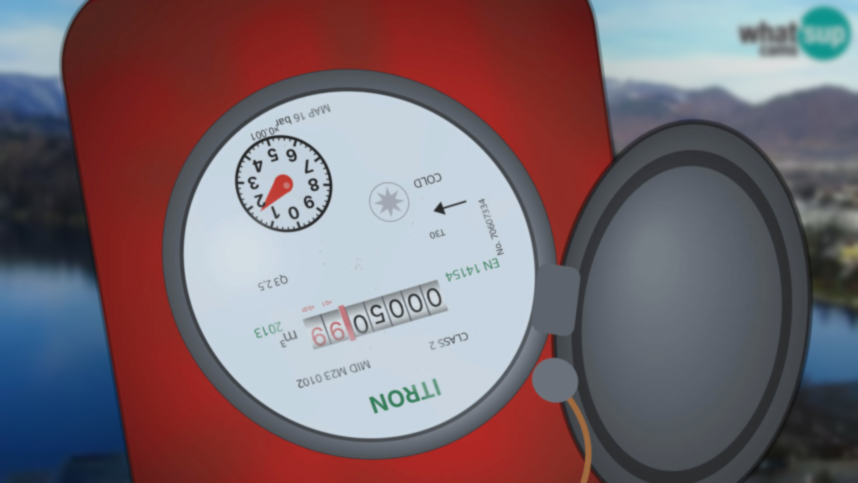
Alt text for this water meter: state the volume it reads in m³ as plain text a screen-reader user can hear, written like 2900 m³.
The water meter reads 50.991 m³
